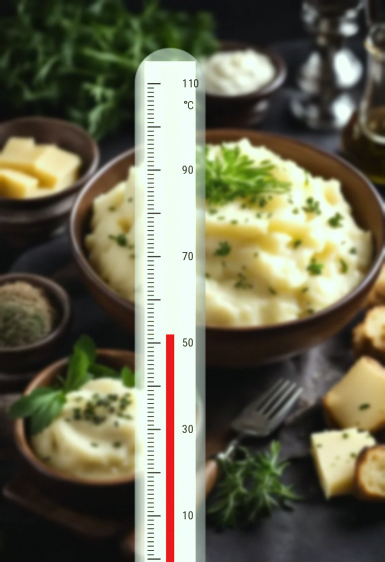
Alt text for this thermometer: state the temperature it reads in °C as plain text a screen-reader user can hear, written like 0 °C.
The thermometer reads 52 °C
